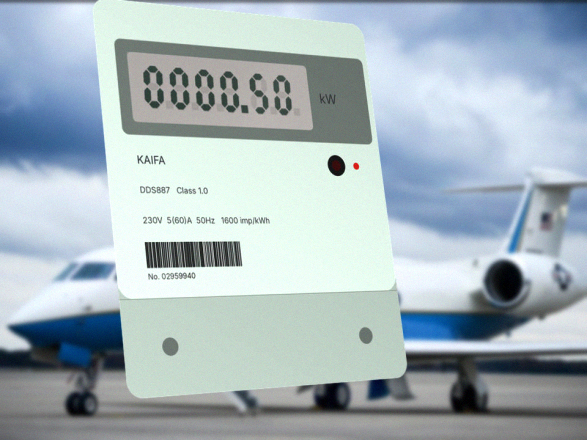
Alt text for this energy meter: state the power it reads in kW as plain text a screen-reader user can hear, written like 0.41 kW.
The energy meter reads 0.50 kW
